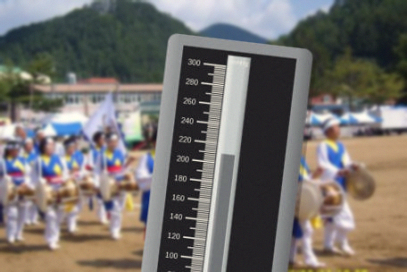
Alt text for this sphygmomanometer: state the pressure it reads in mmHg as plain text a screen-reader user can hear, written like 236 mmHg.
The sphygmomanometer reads 210 mmHg
